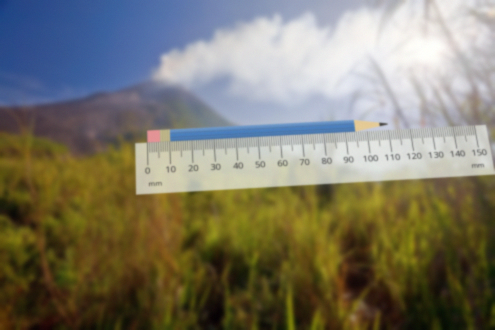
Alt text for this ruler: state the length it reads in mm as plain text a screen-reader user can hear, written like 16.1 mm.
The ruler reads 110 mm
